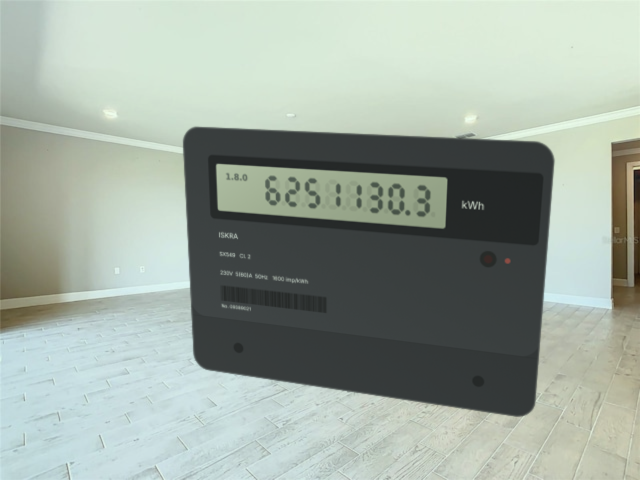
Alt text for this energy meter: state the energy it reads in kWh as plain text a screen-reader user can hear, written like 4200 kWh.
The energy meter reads 6251130.3 kWh
